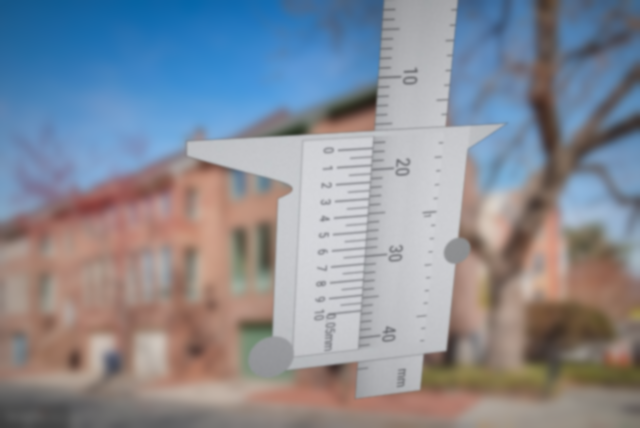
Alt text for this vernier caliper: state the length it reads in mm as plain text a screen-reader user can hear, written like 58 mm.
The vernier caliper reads 17.6 mm
